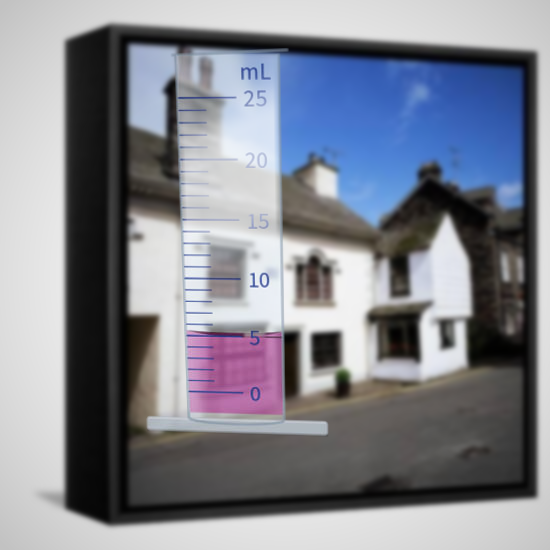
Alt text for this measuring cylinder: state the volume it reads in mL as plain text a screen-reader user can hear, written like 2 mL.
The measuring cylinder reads 5 mL
